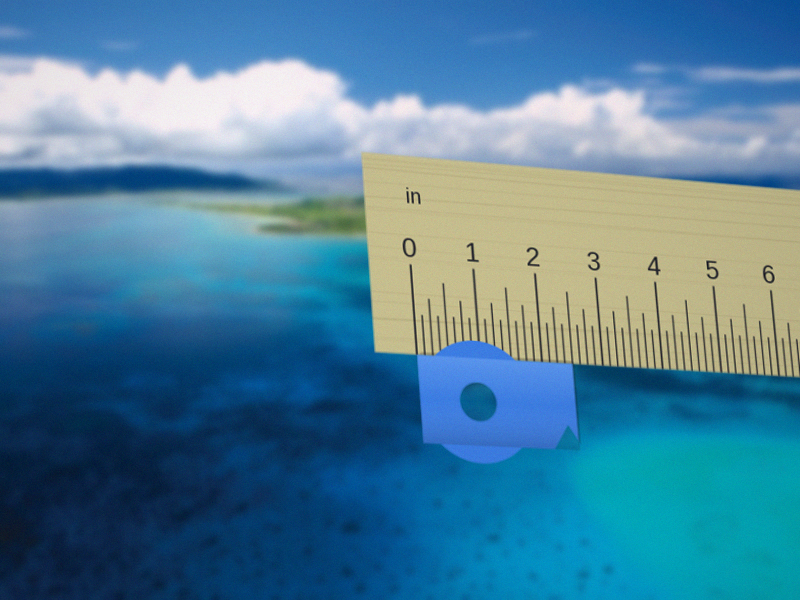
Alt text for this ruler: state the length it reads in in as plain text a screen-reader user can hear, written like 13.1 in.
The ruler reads 2.5 in
